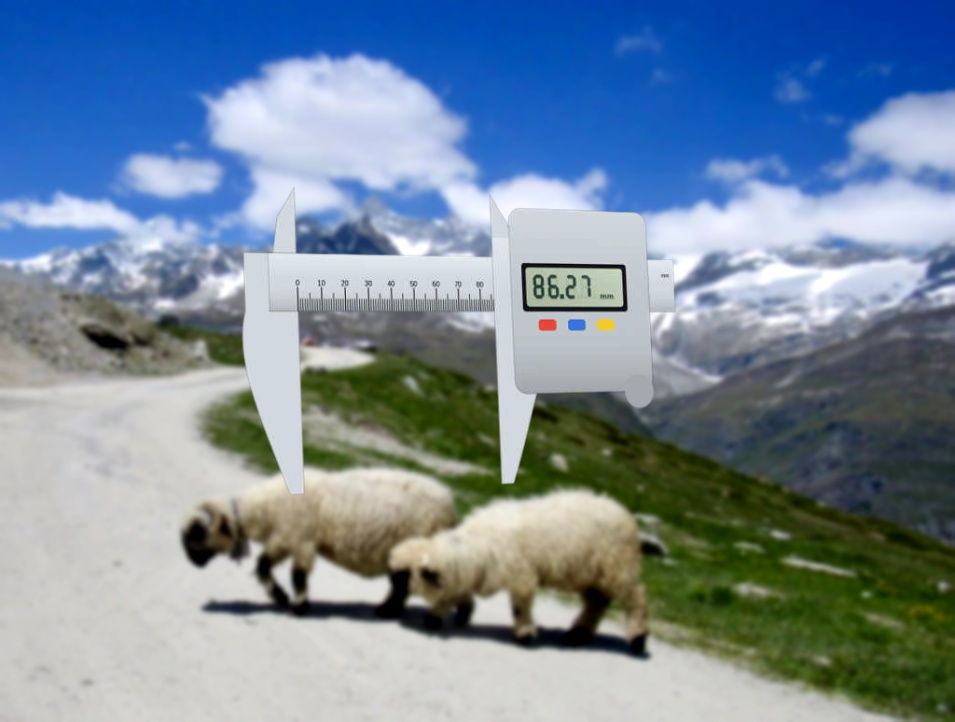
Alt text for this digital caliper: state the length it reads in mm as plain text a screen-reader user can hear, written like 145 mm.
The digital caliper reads 86.27 mm
